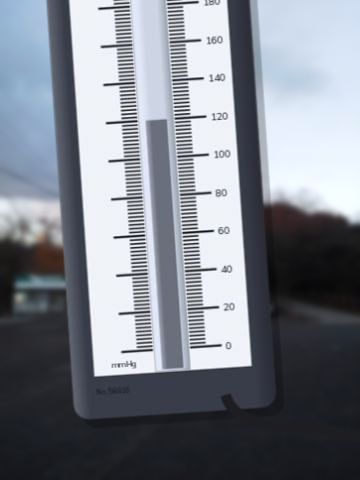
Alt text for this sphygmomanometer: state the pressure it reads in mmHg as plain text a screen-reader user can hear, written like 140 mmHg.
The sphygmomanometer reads 120 mmHg
